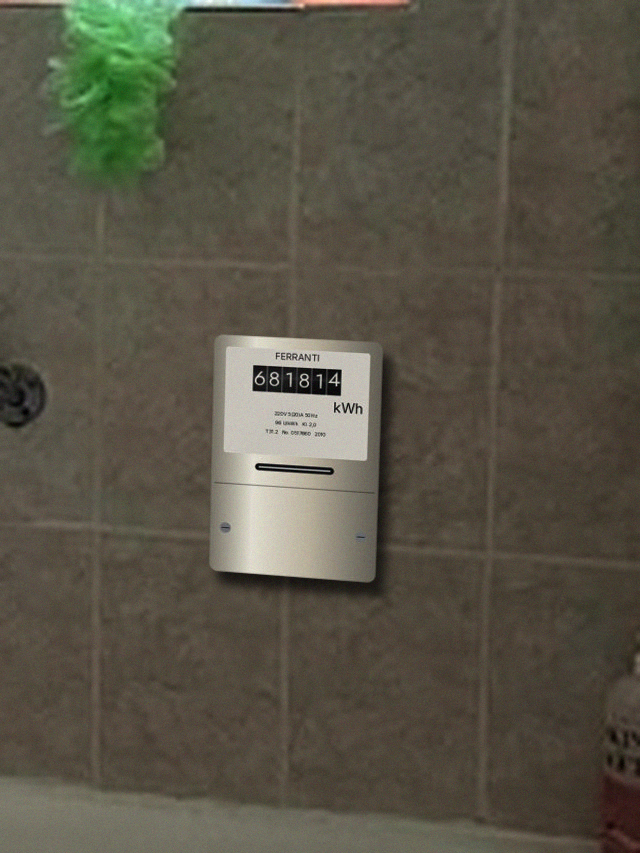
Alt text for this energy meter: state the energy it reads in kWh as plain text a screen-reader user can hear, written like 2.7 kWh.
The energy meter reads 681814 kWh
